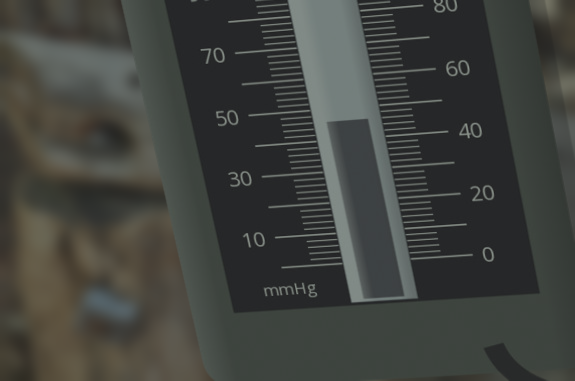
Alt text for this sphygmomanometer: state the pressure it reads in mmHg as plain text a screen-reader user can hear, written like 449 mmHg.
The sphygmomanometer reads 46 mmHg
